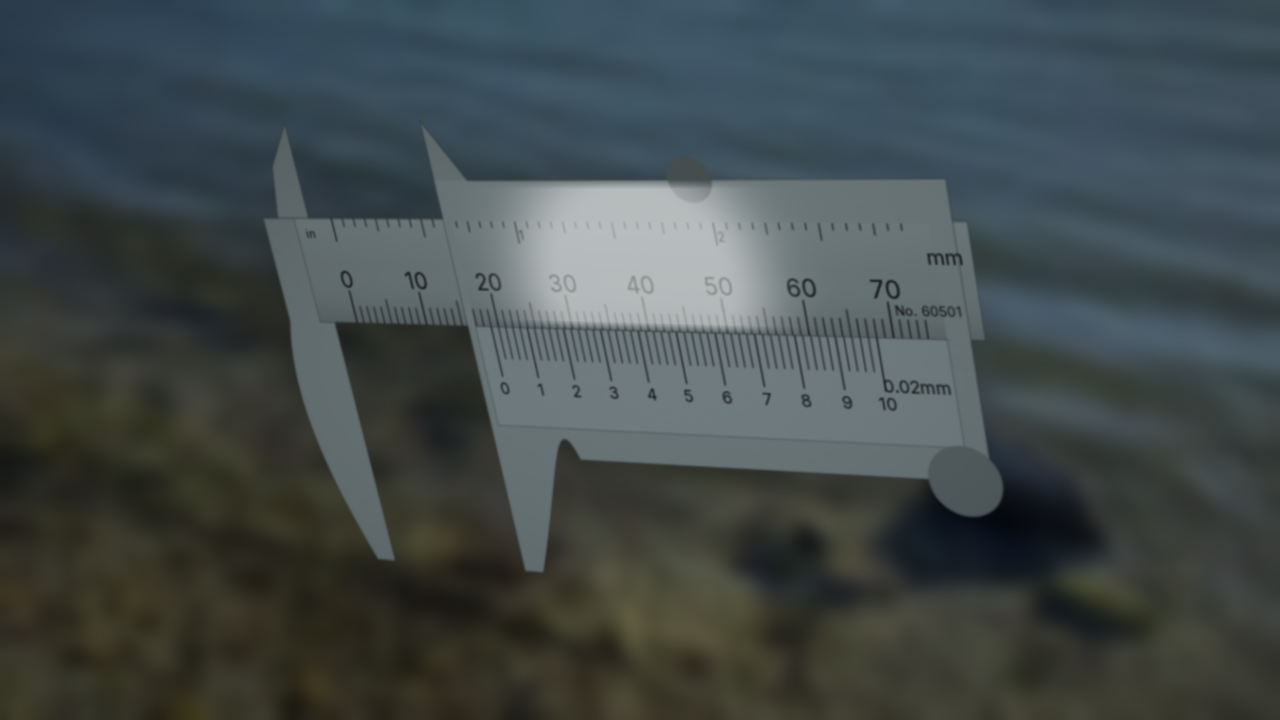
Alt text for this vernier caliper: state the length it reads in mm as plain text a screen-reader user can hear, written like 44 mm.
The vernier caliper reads 19.0 mm
